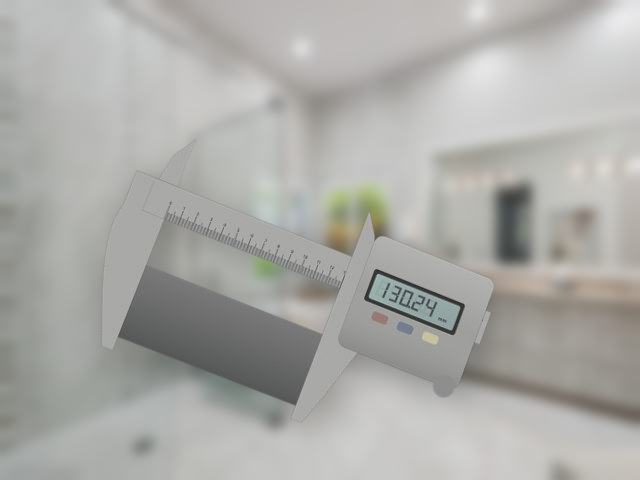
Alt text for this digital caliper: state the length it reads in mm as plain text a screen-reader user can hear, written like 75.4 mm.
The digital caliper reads 130.24 mm
